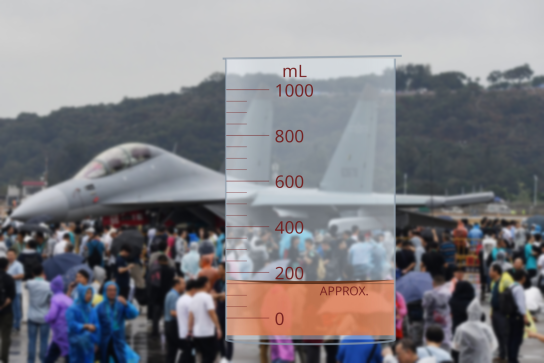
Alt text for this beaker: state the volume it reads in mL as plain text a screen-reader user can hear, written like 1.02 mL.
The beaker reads 150 mL
